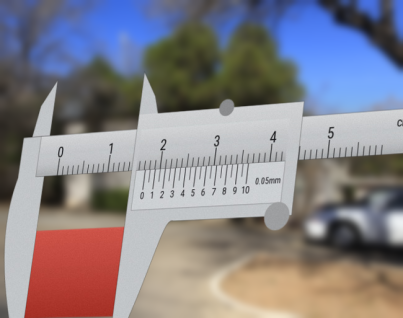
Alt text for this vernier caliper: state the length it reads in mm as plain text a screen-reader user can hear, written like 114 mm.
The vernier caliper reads 17.2 mm
